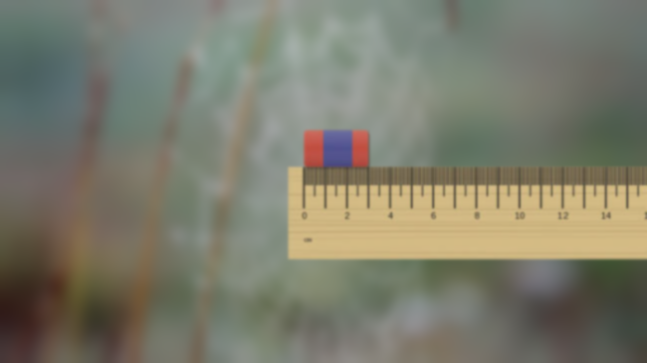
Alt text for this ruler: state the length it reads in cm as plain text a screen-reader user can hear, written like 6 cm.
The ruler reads 3 cm
